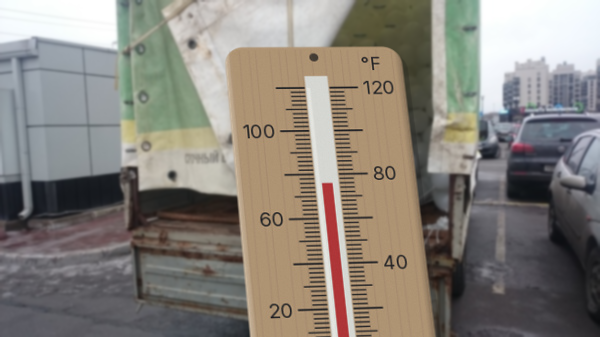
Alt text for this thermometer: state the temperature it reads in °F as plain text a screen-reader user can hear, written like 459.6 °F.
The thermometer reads 76 °F
